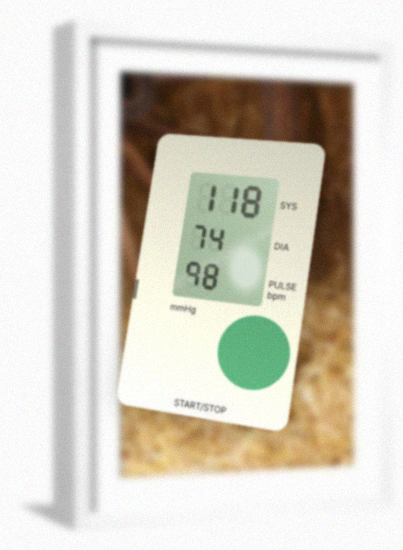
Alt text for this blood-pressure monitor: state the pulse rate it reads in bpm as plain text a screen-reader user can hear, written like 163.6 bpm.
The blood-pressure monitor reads 98 bpm
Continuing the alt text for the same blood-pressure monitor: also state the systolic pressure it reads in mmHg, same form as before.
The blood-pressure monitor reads 118 mmHg
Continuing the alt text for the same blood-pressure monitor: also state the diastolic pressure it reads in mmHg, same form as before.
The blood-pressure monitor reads 74 mmHg
